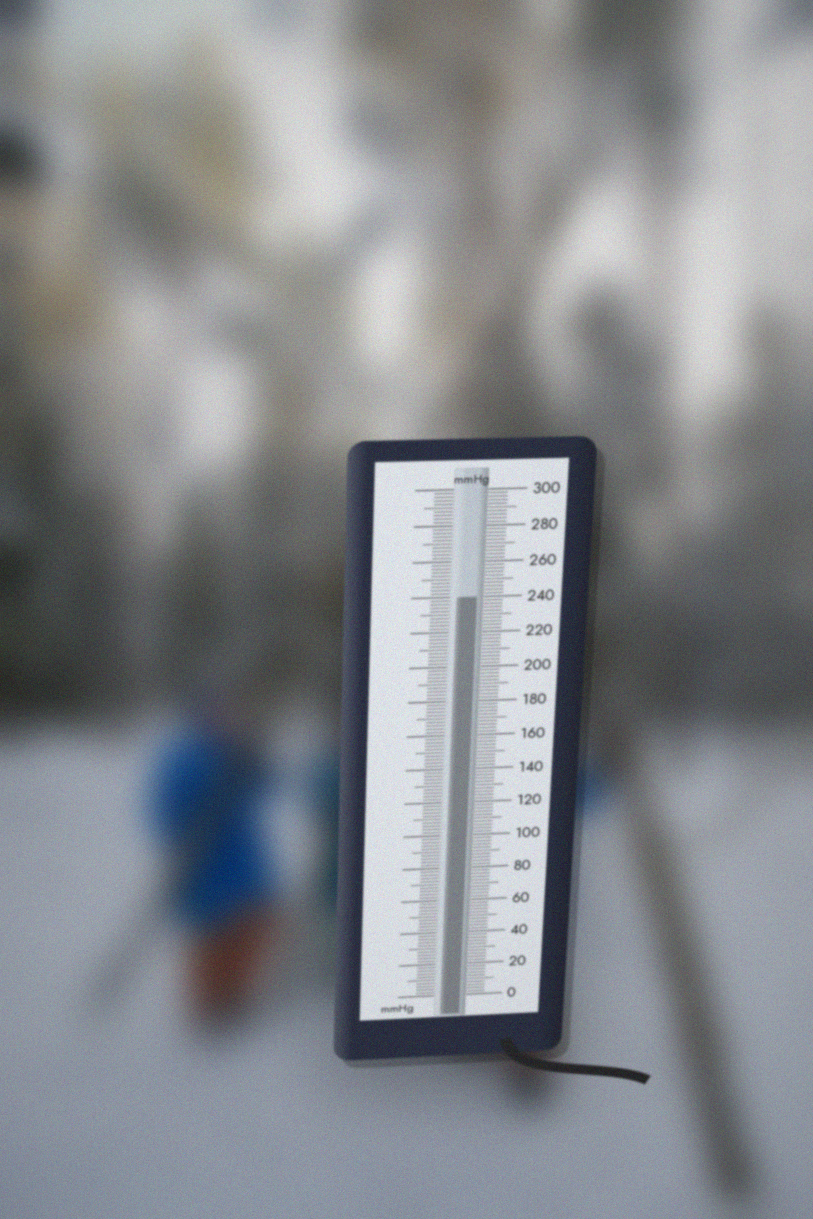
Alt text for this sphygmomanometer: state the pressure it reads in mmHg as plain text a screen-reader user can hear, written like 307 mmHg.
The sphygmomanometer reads 240 mmHg
